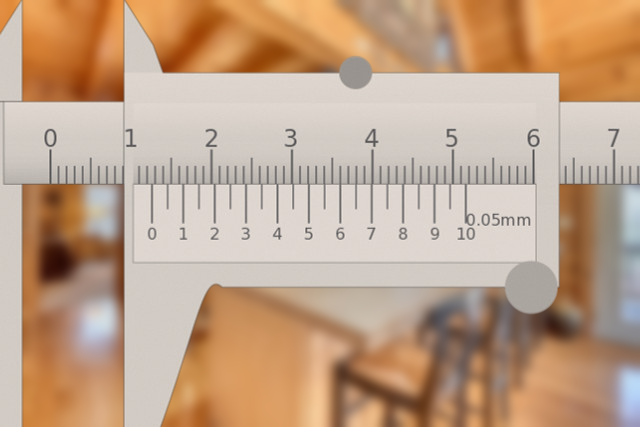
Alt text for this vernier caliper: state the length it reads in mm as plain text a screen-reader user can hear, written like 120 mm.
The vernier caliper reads 12.6 mm
